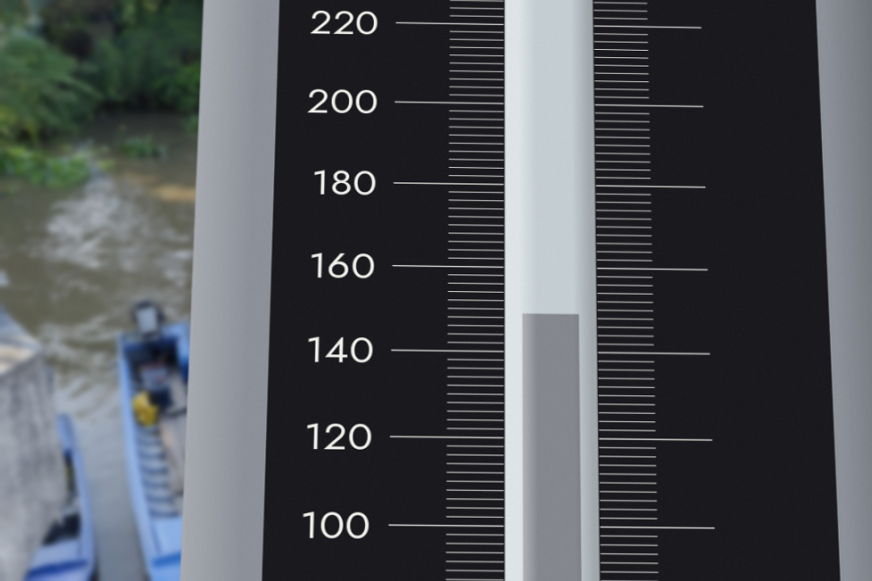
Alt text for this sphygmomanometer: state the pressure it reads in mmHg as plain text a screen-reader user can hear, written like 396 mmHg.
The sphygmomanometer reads 149 mmHg
